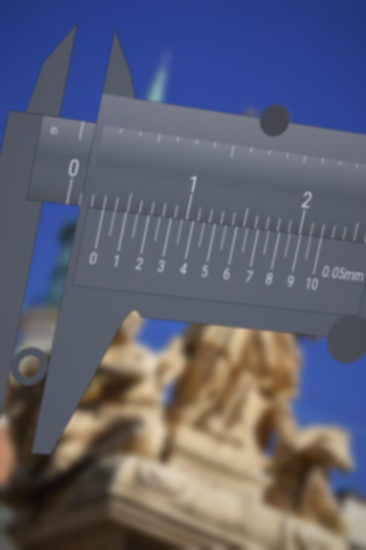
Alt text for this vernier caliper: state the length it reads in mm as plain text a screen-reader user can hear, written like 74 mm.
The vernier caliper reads 3.0 mm
